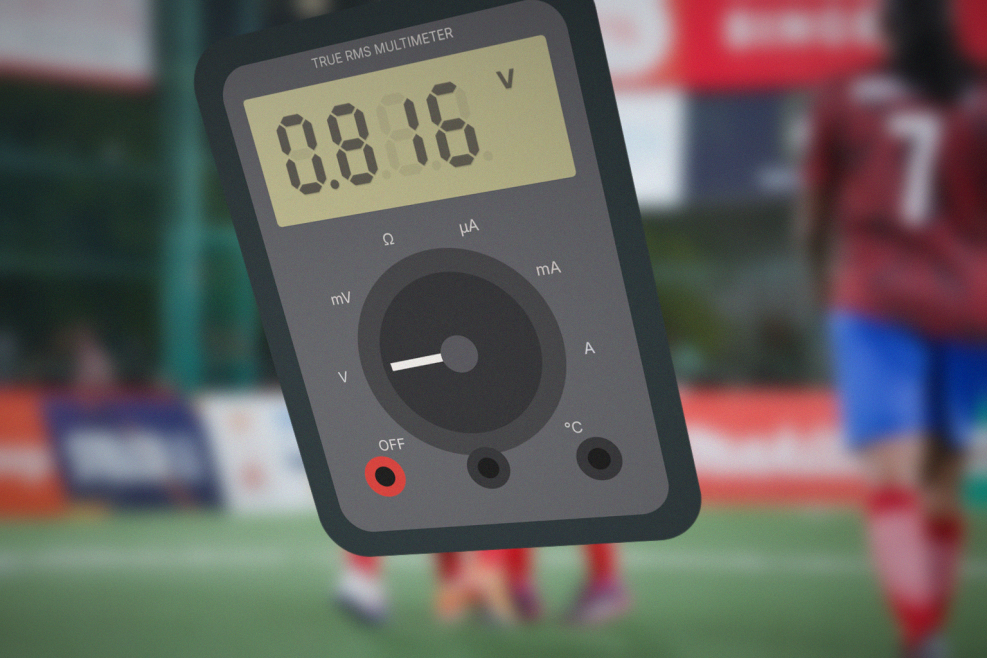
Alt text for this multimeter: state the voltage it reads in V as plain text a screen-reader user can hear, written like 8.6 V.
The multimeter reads 0.816 V
